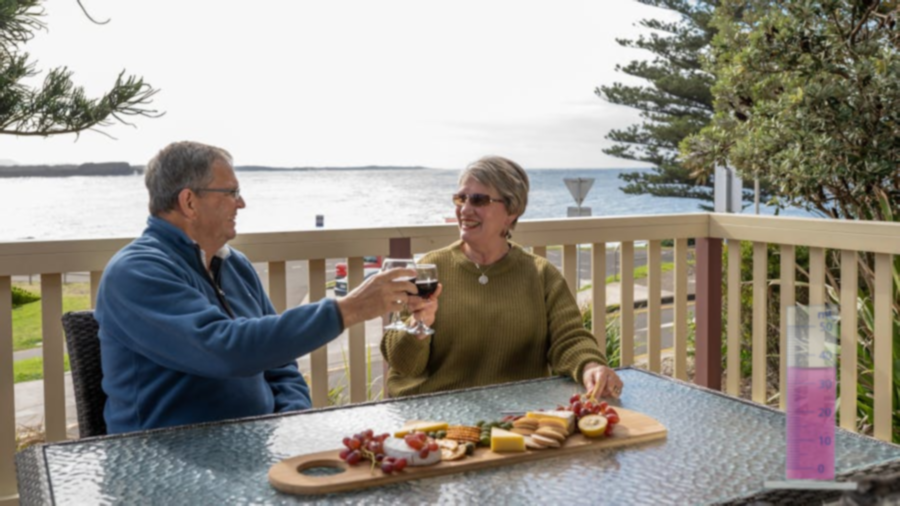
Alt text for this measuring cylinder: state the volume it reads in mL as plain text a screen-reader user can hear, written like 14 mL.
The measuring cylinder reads 35 mL
